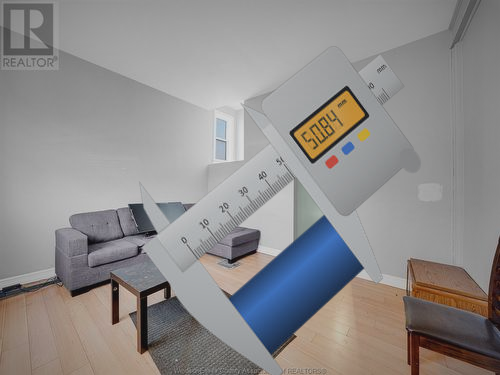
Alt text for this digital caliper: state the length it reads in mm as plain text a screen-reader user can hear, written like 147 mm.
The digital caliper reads 50.84 mm
